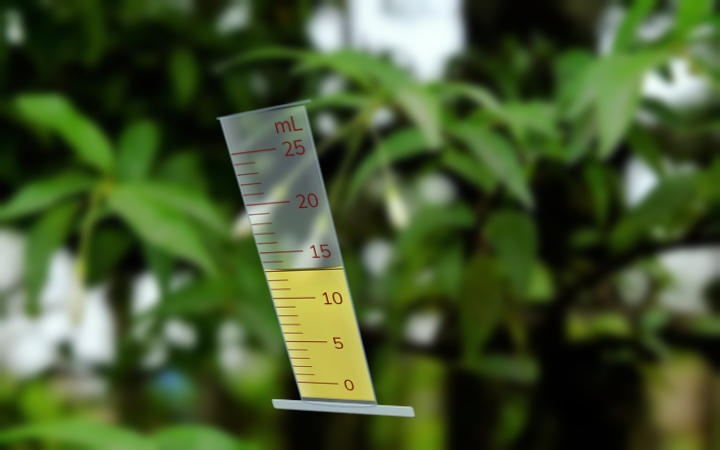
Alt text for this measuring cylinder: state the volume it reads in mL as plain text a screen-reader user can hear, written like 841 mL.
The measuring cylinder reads 13 mL
